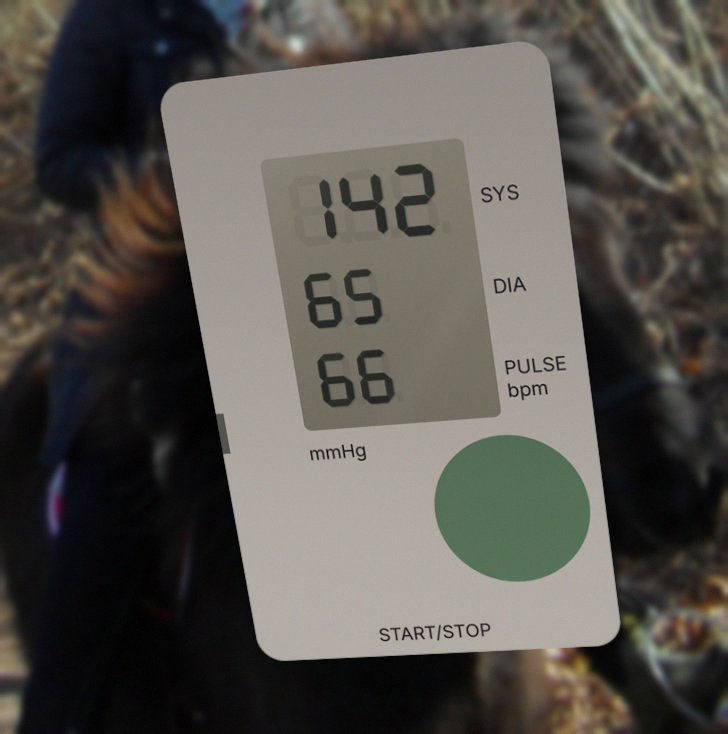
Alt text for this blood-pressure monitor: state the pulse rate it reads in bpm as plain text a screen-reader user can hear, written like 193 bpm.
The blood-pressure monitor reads 66 bpm
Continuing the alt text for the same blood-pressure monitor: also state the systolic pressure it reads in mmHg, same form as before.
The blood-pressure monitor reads 142 mmHg
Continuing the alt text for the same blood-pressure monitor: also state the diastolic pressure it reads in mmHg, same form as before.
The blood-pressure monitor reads 65 mmHg
